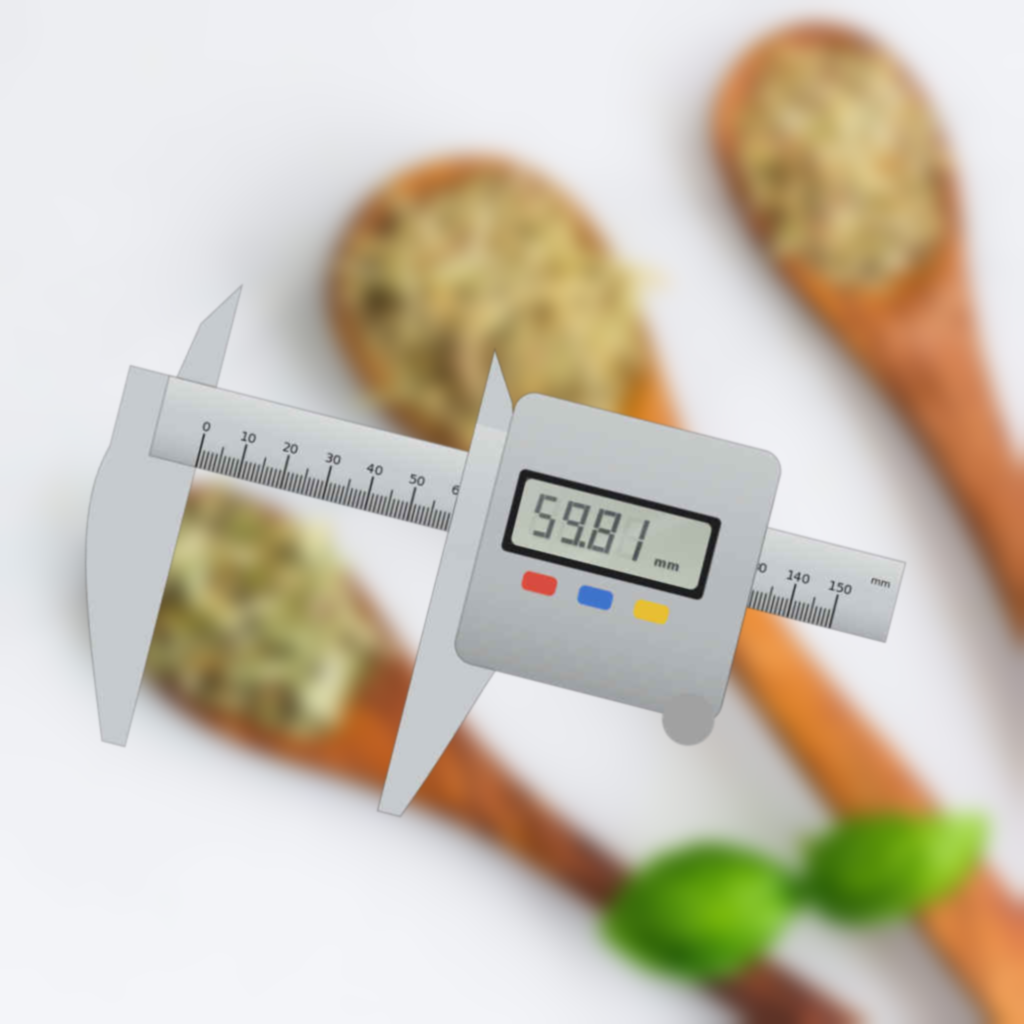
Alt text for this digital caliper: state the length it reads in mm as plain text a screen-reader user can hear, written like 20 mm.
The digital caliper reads 59.81 mm
